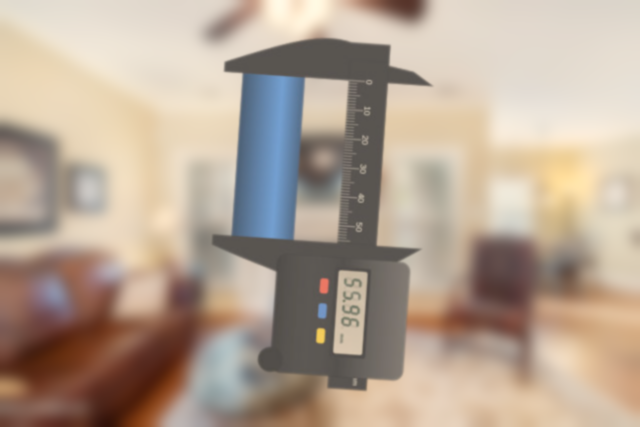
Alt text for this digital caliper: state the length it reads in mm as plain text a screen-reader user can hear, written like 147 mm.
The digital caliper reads 55.96 mm
